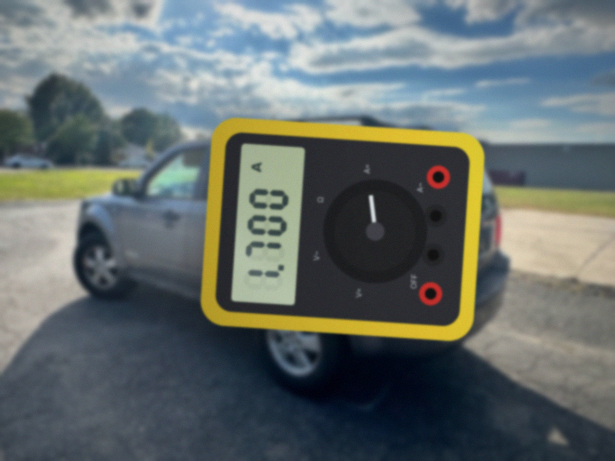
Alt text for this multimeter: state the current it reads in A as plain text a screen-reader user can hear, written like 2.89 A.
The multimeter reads 1.700 A
